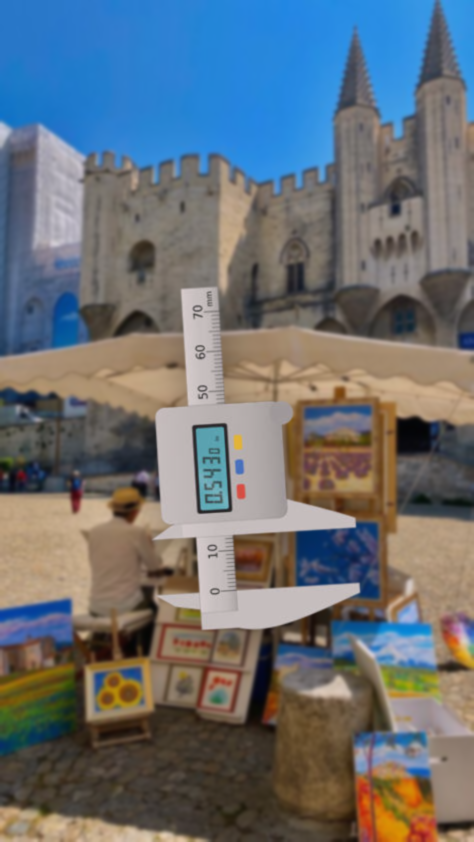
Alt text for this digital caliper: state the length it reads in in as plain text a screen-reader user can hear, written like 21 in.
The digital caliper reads 0.5430 in
